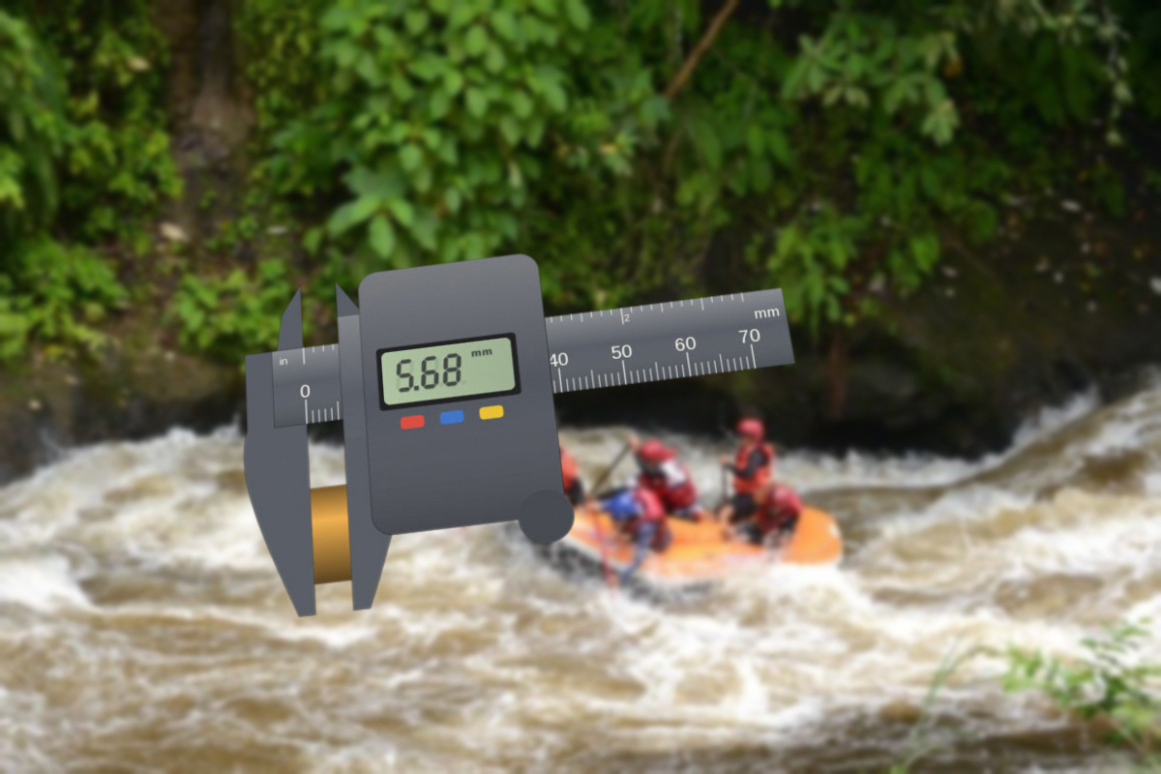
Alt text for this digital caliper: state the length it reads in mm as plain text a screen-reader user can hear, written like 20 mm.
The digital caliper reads 5.68 mm
